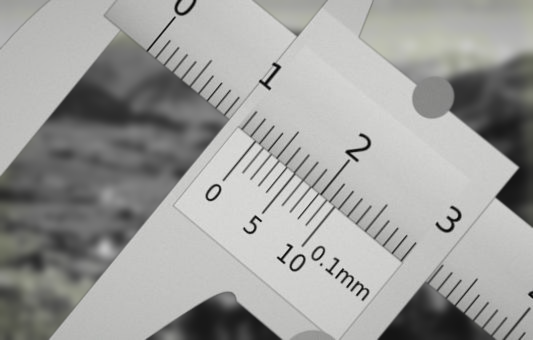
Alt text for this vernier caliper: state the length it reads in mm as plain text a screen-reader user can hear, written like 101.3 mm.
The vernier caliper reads 12.6 mm
